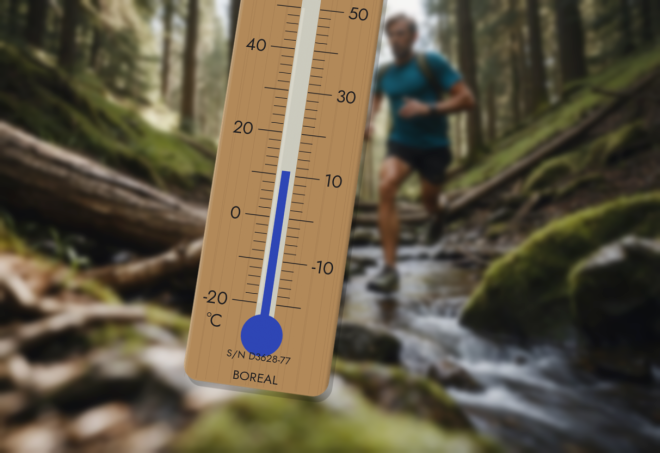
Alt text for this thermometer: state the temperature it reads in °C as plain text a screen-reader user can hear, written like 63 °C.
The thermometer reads 11 °C
